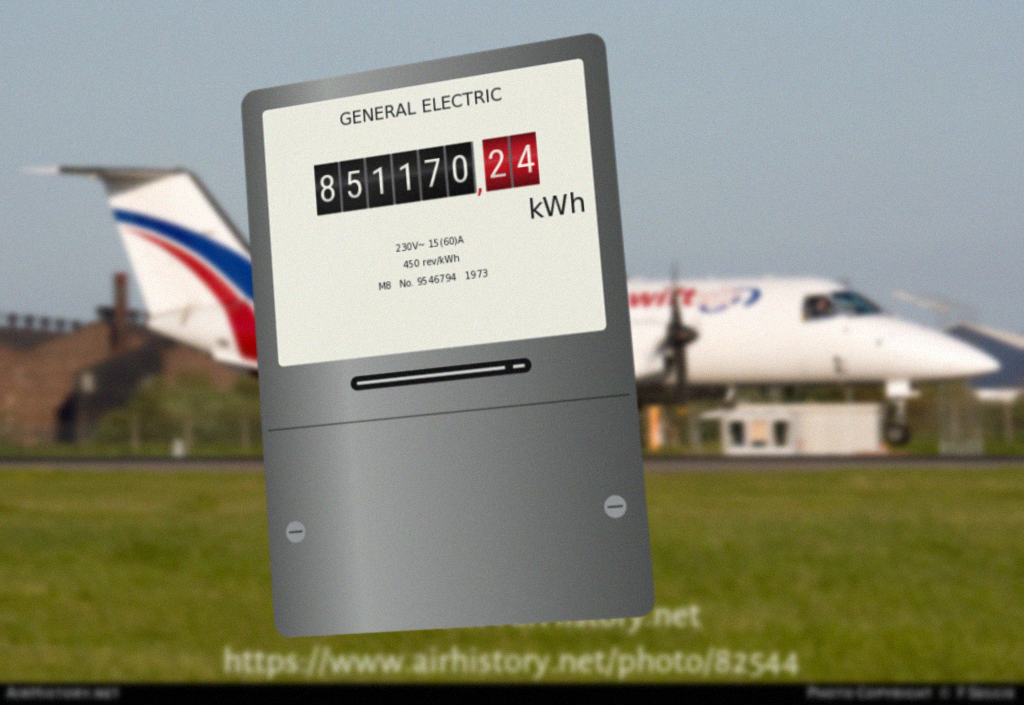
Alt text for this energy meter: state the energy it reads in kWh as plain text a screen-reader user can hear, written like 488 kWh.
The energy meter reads 851170.24 kWh
